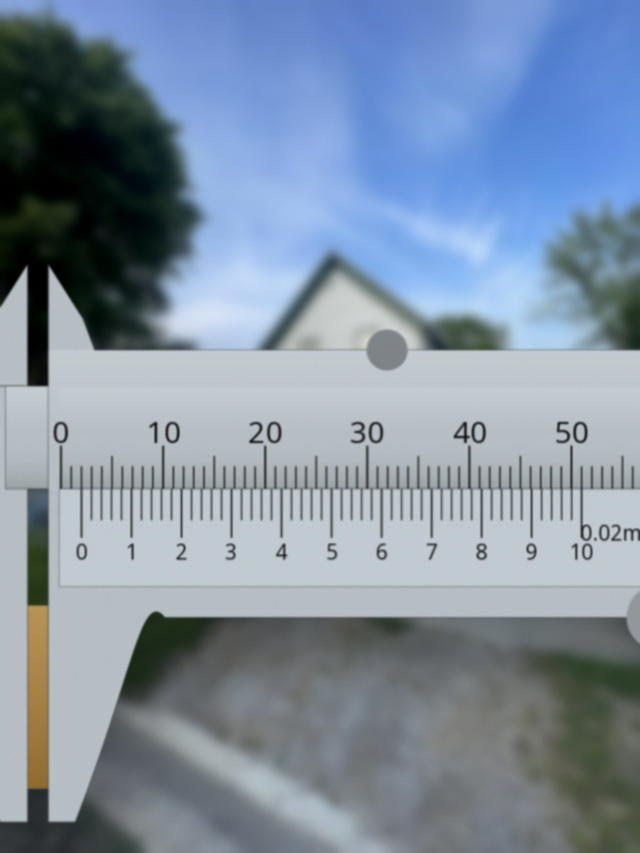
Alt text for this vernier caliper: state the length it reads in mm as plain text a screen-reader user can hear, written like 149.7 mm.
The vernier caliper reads 2.0 mm
